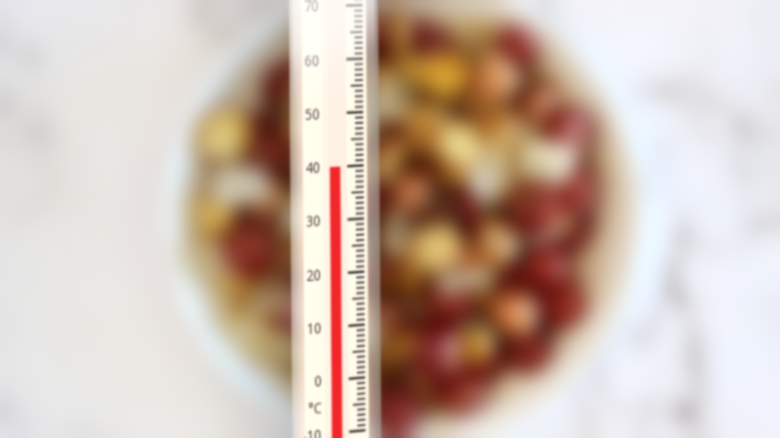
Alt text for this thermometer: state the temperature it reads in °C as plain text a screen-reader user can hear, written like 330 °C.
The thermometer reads 40 °C
